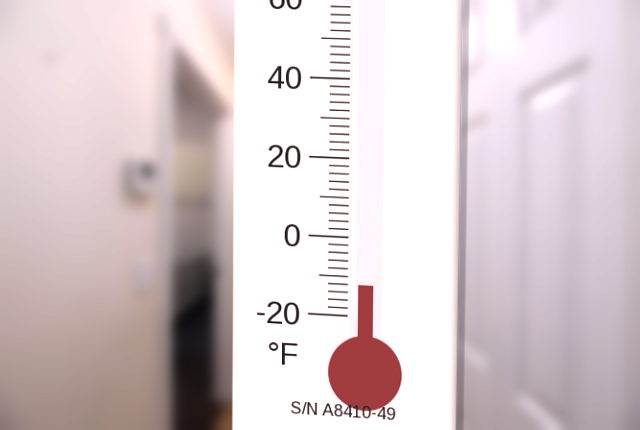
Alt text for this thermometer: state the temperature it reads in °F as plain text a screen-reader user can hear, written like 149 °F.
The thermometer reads -12 °F
